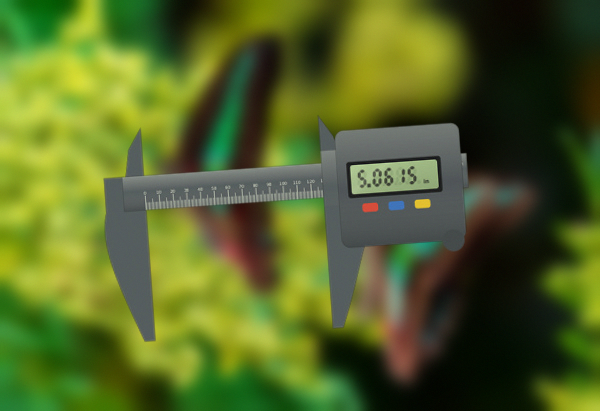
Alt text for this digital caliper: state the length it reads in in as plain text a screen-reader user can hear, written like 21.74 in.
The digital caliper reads 5.0615 in
